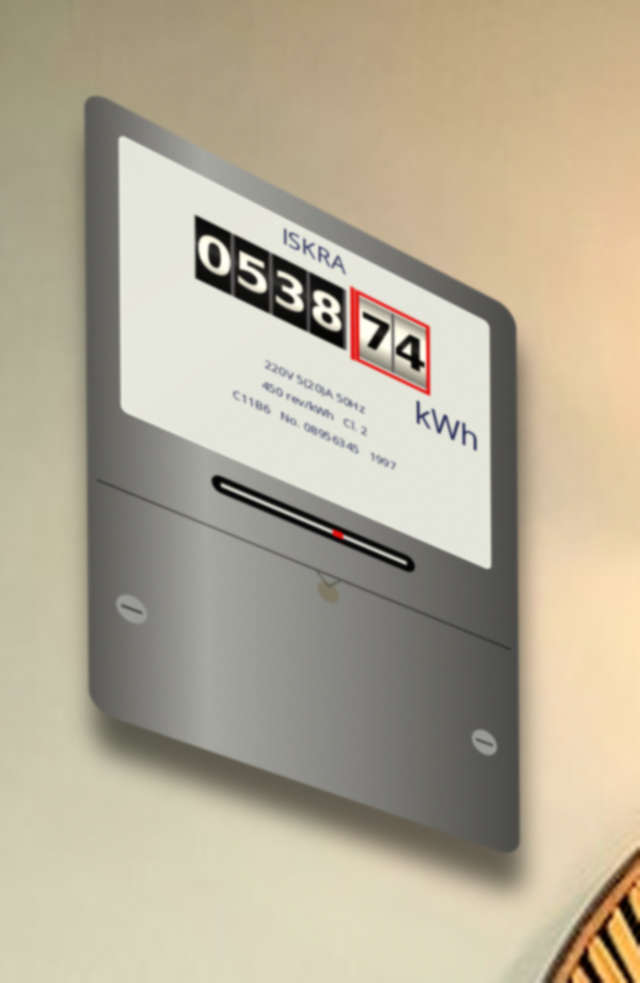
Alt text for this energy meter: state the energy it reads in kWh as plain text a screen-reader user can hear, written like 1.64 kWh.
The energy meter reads 538.74 kWh
